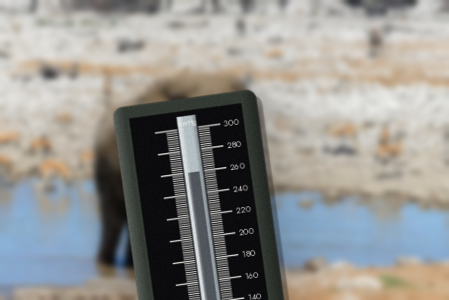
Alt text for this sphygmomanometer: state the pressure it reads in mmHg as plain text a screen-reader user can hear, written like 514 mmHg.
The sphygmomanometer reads 260 mmHg
